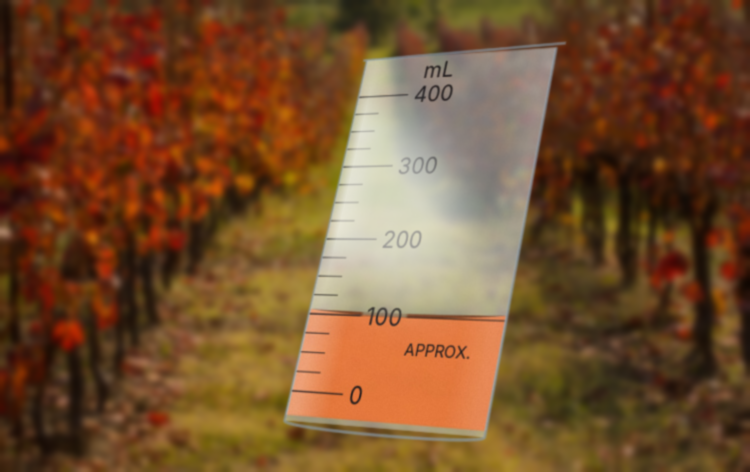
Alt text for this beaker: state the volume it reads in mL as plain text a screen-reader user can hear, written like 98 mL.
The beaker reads 100 mL
